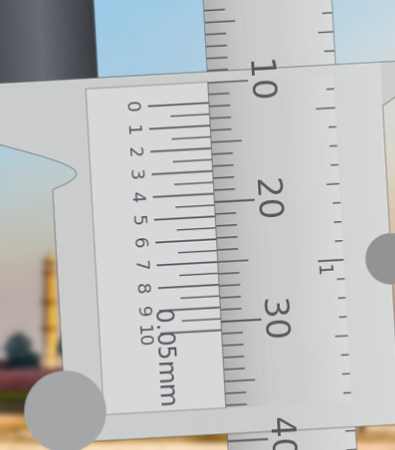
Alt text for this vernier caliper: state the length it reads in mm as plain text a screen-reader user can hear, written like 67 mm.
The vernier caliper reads 11.7 mm
